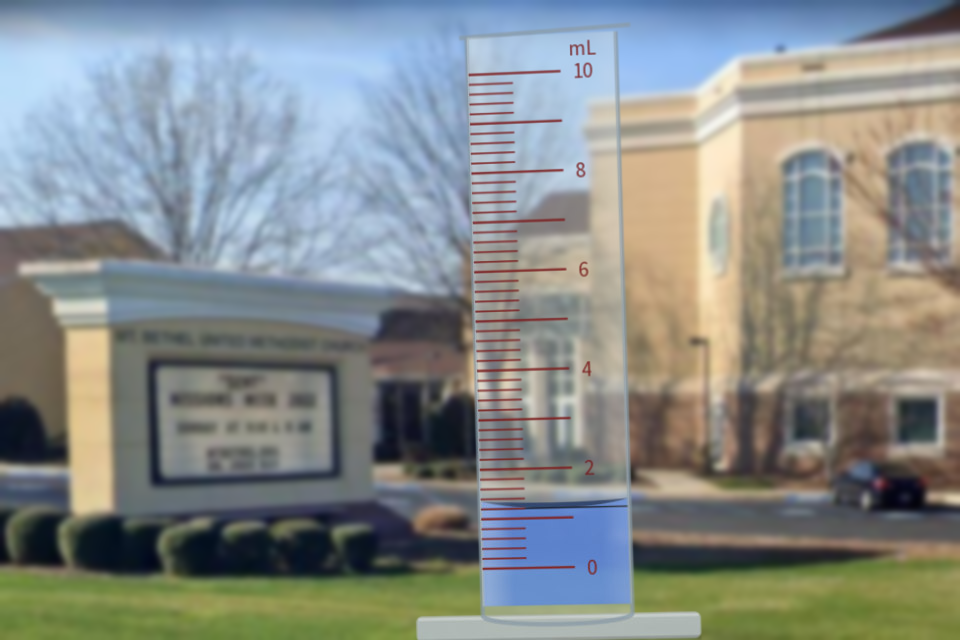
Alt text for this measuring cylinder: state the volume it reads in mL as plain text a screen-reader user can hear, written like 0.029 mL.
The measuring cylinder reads 1.2 mL
